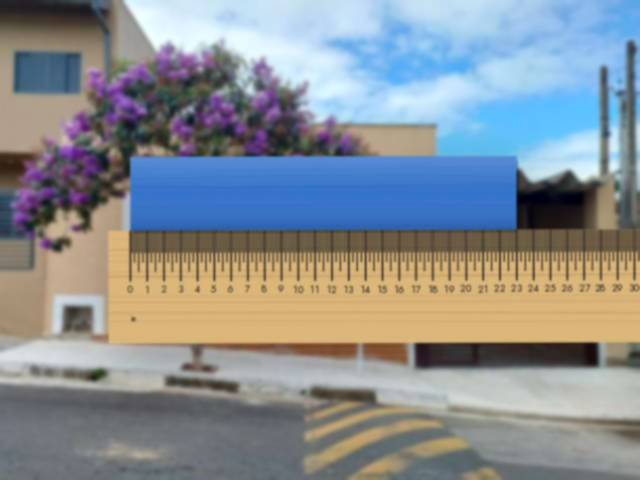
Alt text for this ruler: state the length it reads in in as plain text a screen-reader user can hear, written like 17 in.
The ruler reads 23 in
